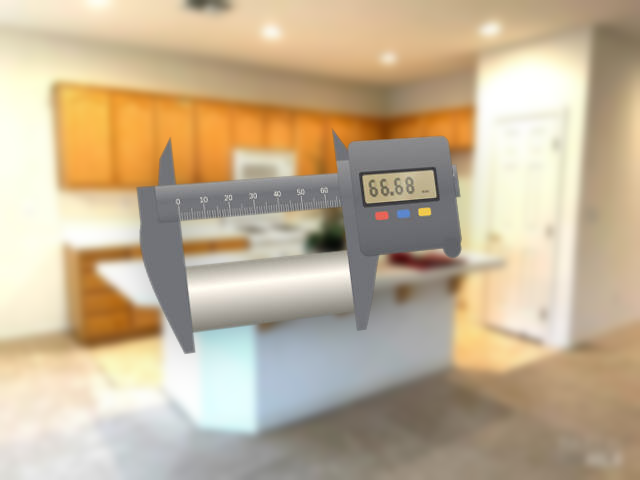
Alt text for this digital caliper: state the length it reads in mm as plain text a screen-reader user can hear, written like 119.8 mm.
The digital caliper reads 66.68 mm
